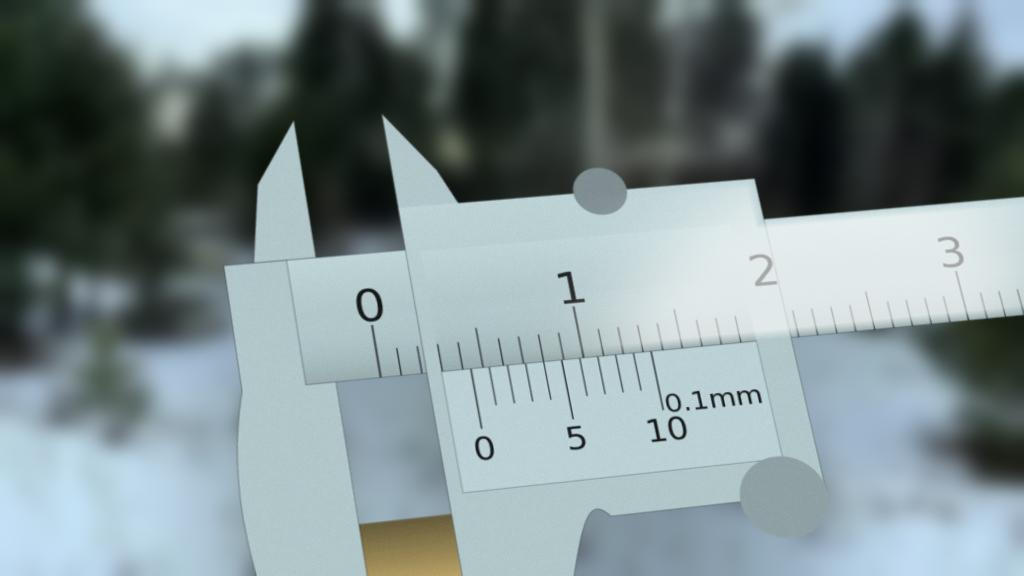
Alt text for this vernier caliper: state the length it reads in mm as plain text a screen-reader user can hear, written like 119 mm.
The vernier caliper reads 4.4 mm
